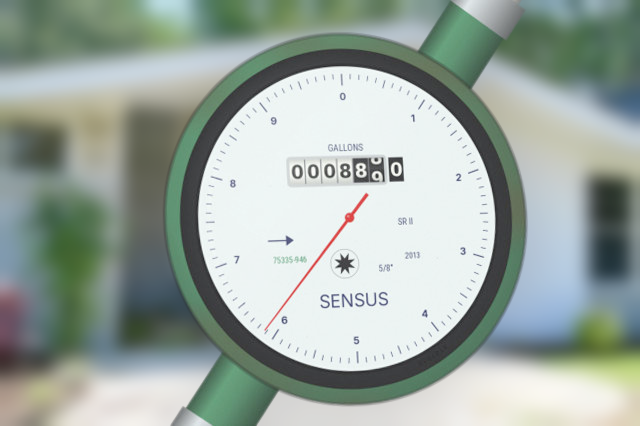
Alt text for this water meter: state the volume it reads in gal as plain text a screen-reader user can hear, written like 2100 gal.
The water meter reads 8886.1 gal
